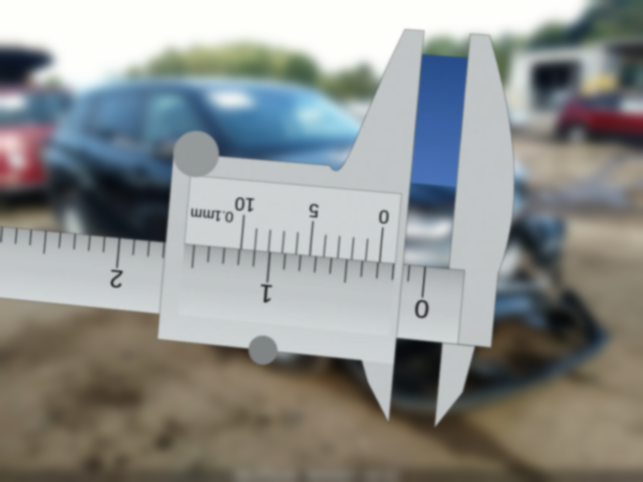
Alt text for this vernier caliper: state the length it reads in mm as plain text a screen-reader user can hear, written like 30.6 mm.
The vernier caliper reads 2.9 mm
